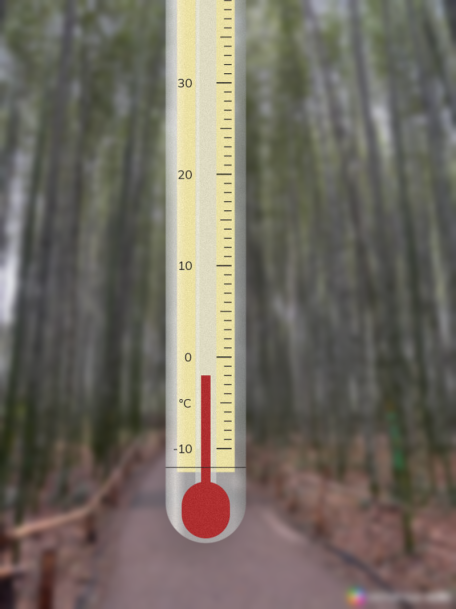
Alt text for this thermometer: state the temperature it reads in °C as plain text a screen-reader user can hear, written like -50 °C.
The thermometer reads -2 °C
